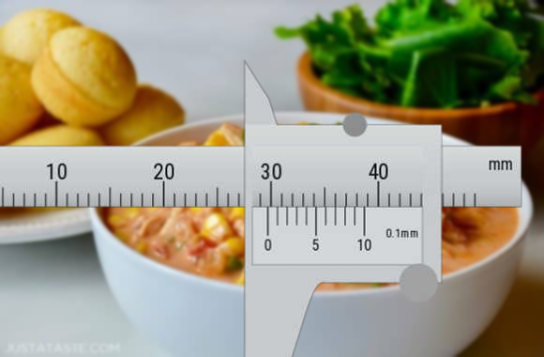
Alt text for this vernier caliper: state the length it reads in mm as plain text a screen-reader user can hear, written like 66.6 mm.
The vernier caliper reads 29.7 mm
